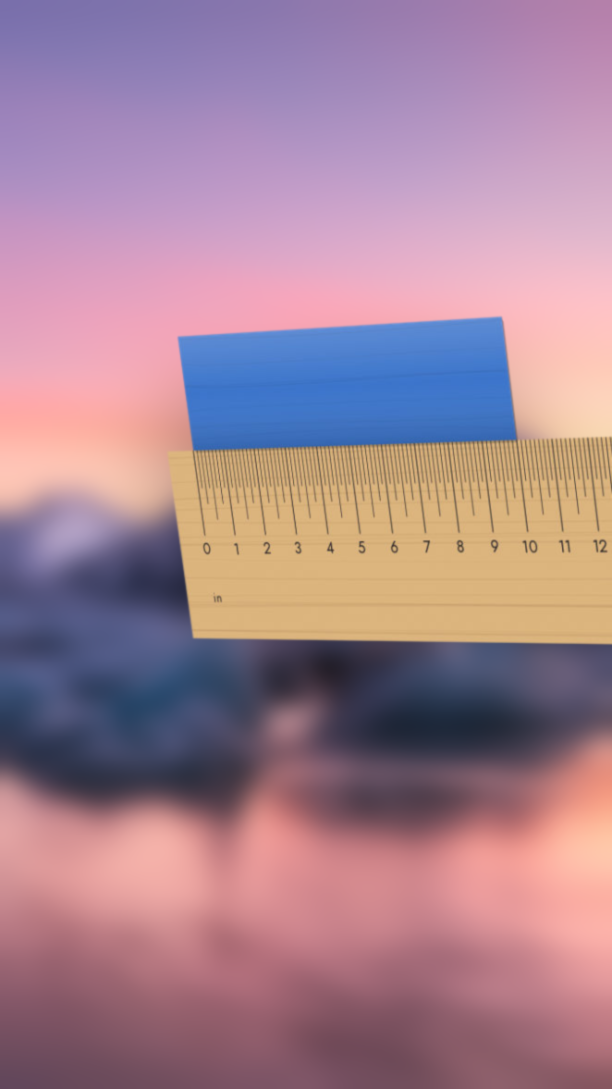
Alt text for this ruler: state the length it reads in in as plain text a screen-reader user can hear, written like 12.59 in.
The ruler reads 10 in
